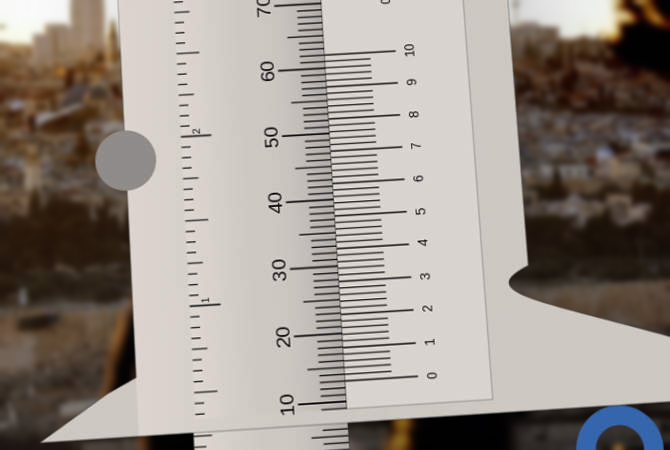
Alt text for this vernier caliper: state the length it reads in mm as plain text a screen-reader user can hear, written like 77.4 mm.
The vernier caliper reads 13.0 mm
